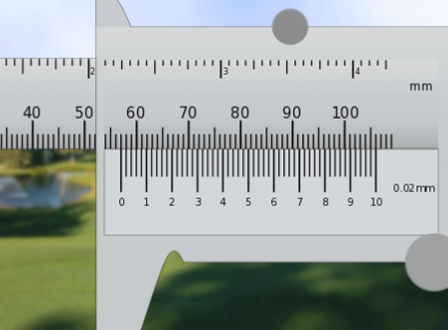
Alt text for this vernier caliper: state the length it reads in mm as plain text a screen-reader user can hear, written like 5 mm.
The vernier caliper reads 57.0 mm
